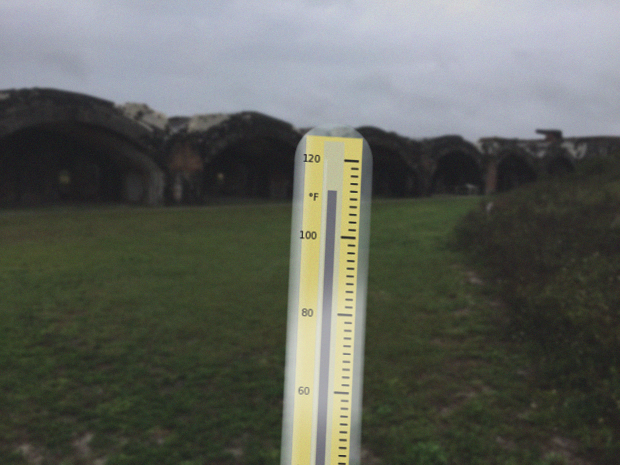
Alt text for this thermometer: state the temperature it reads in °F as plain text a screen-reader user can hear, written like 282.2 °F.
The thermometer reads 112 °F
